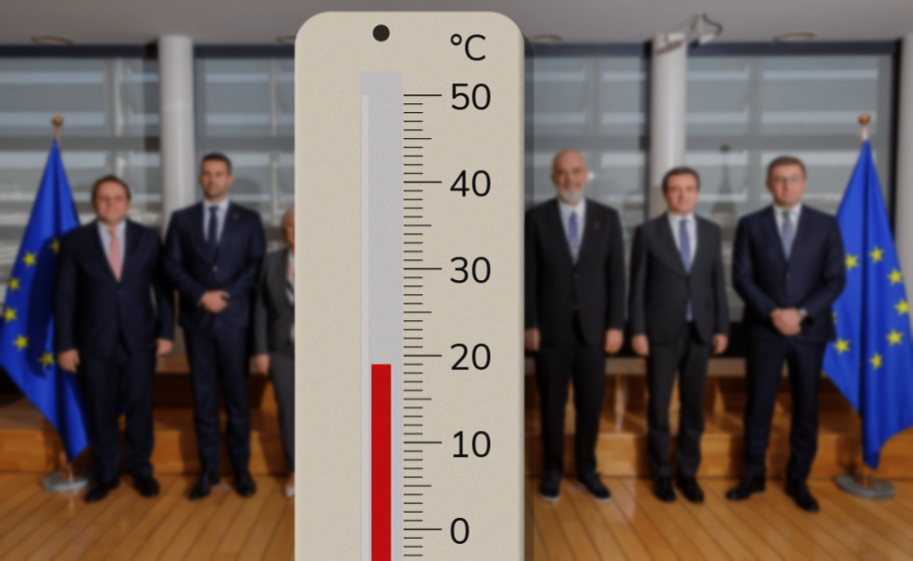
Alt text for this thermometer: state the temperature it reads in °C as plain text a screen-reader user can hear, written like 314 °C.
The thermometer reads 19 °C
